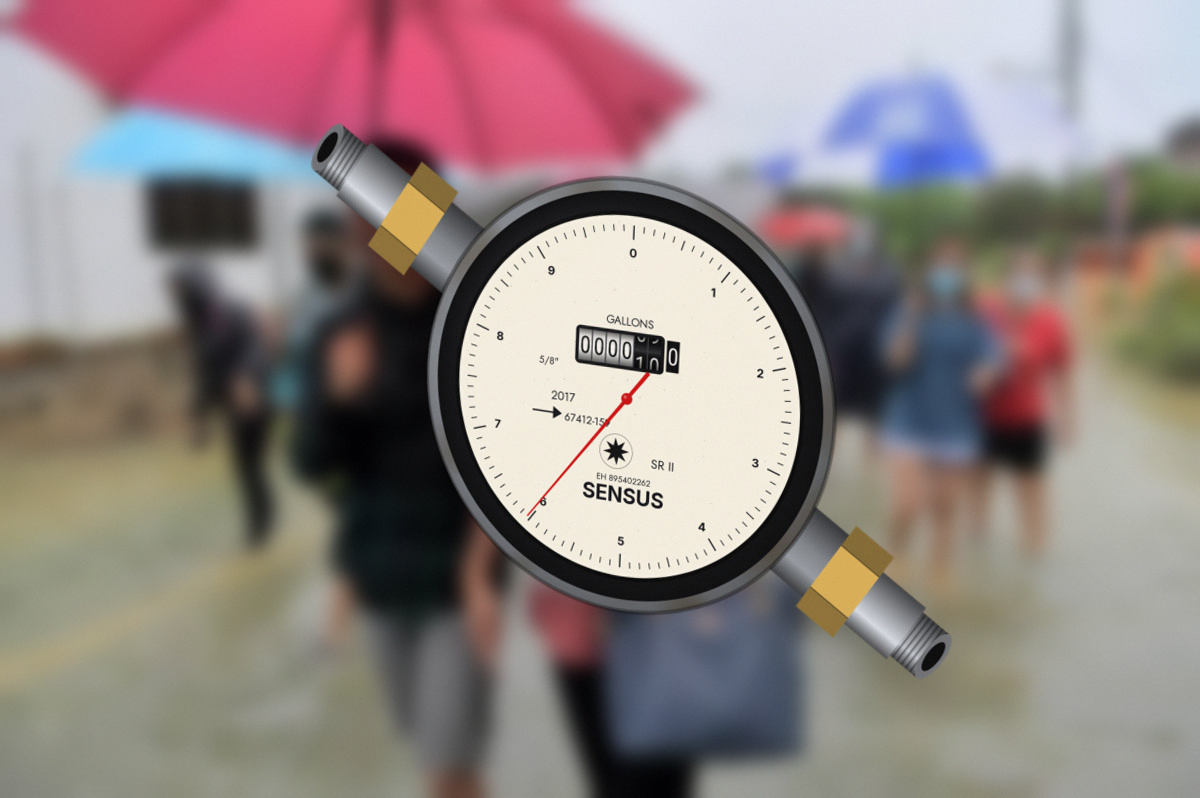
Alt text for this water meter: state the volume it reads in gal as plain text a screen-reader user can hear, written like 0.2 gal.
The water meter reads 96.0 gal
